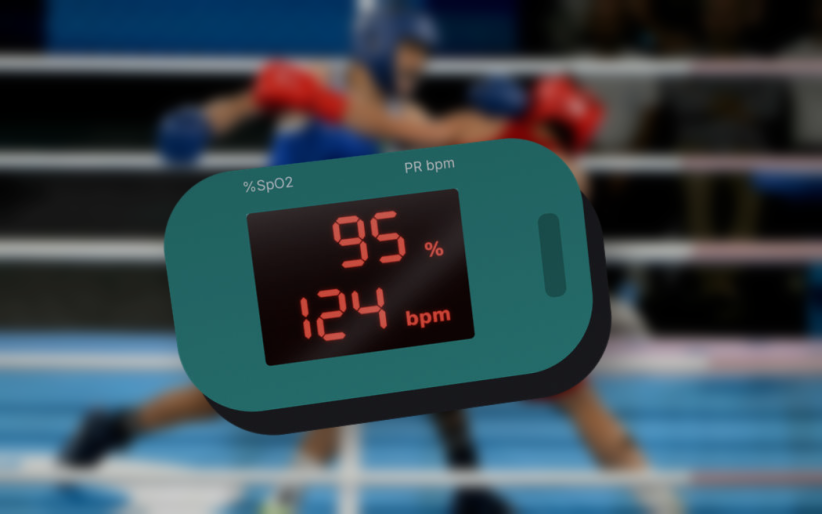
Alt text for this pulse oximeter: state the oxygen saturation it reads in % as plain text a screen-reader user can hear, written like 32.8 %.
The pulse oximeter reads 95 %
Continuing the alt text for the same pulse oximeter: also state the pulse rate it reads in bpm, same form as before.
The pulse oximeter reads 124 bpm
